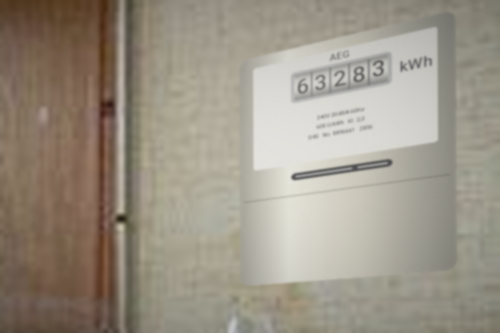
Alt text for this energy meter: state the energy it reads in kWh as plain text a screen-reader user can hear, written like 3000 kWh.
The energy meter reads 63283 kWh
